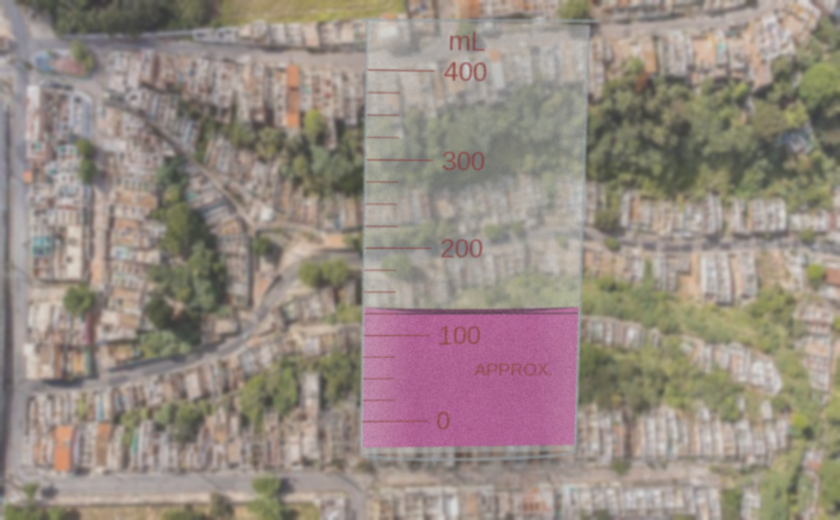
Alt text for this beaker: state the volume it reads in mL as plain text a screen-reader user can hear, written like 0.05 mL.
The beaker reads 125 mL
